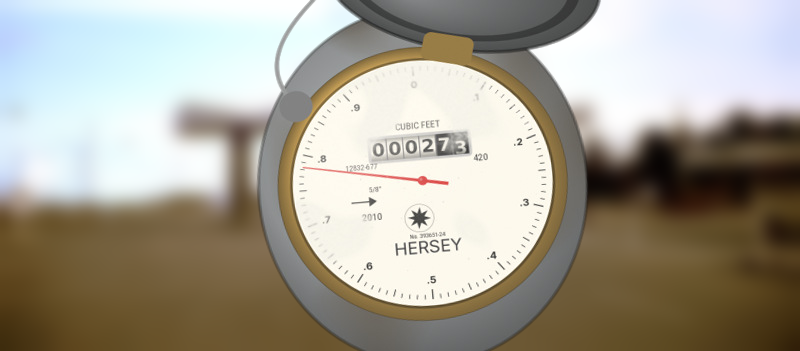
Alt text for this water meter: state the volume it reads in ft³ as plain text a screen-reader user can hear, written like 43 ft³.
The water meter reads 272.78 ft³
